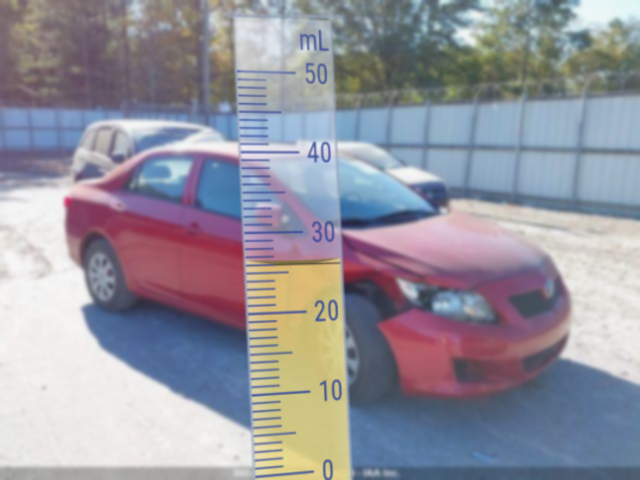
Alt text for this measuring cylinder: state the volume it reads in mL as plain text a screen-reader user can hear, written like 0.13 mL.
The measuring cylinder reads 26 mL
